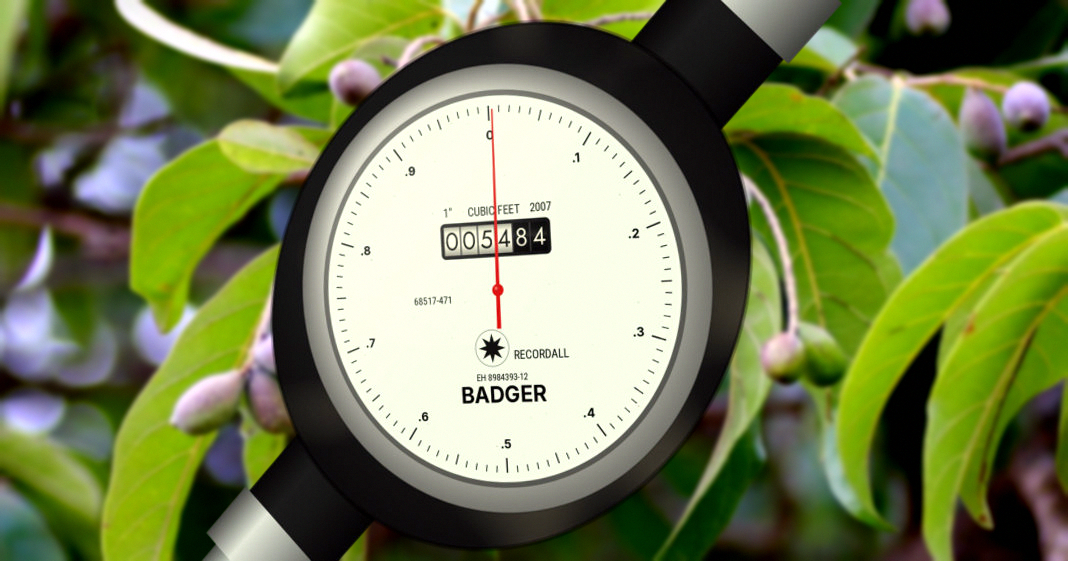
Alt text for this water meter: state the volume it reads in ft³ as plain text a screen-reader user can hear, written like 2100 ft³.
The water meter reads 5484.00 ft³
